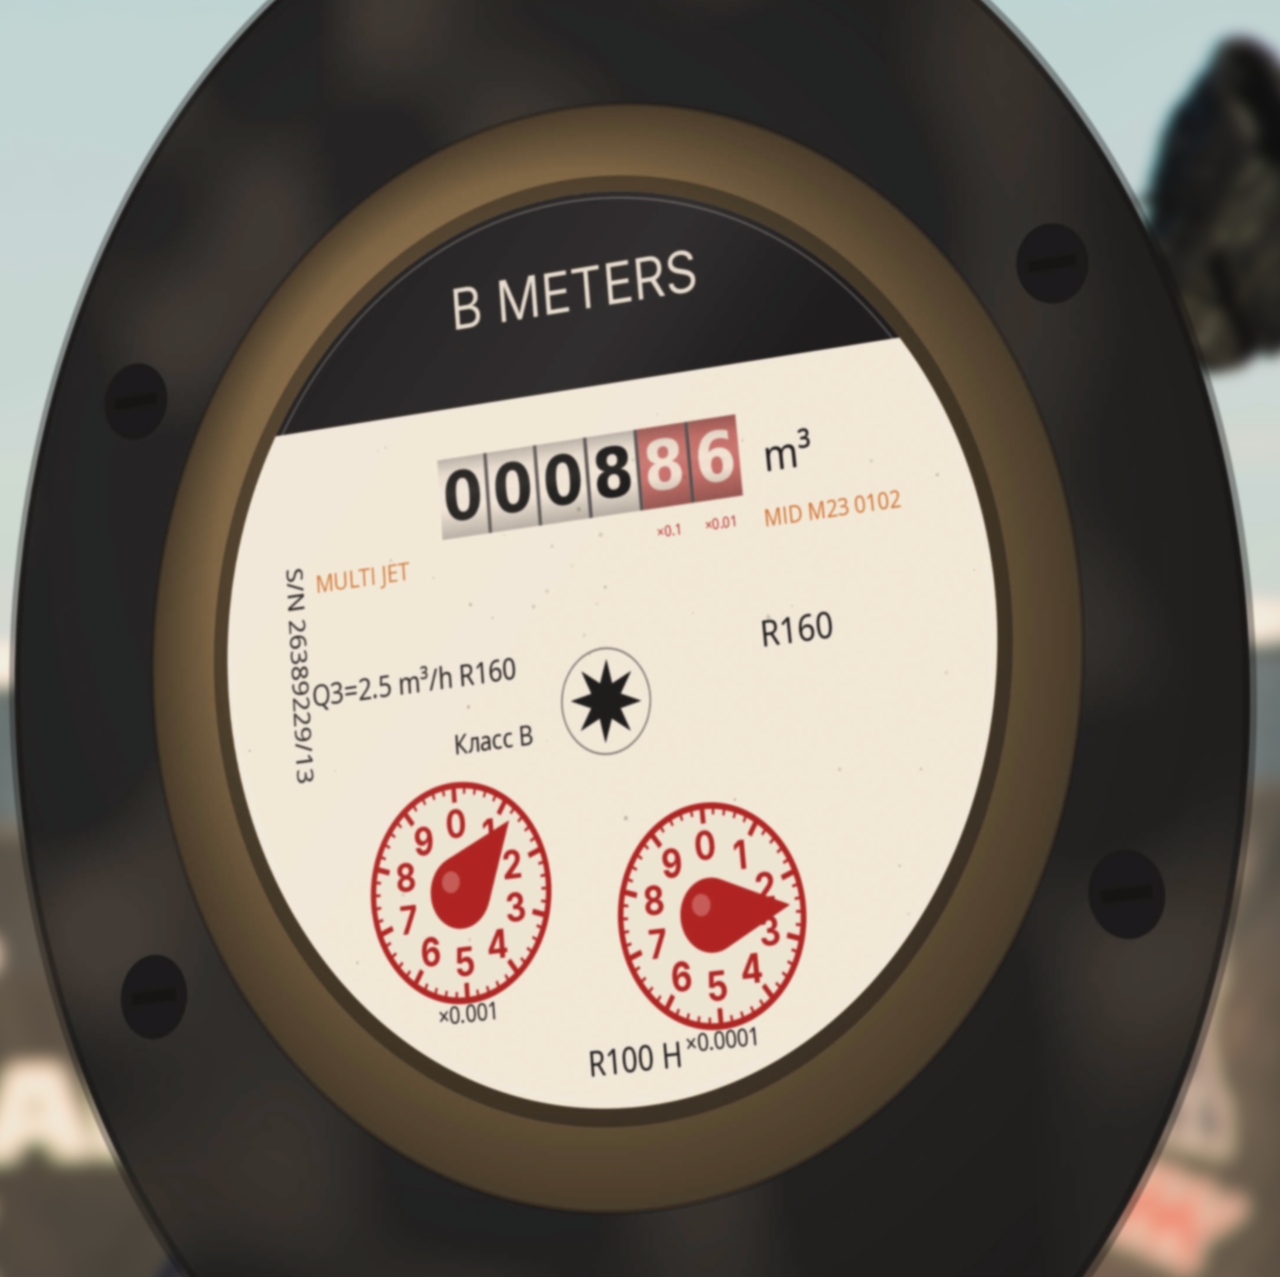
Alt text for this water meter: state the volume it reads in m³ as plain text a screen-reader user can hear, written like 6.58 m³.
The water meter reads 8.8612 m³
